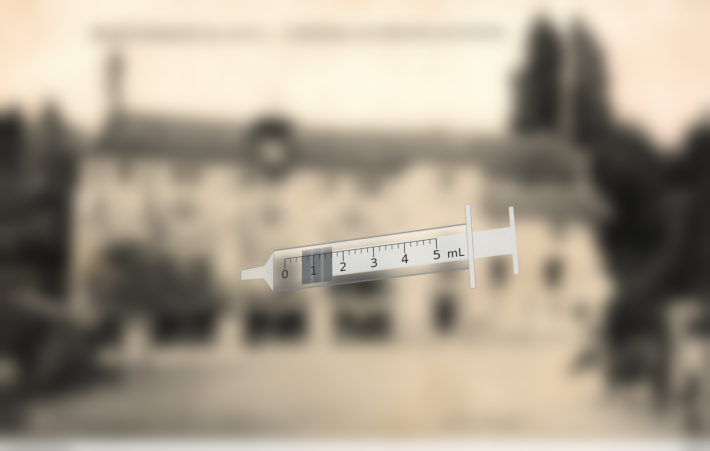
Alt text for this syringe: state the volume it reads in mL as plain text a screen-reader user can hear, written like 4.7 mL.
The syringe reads 0.6 mL
